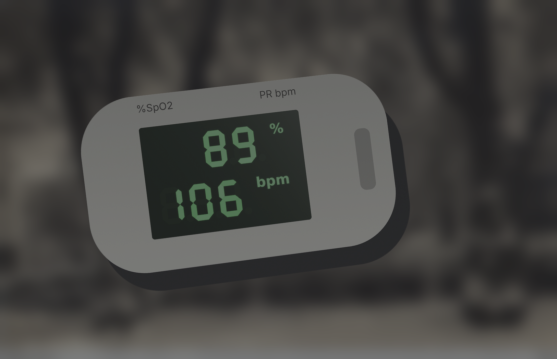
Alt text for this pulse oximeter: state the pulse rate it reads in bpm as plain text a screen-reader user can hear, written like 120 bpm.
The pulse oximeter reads 106 bpm
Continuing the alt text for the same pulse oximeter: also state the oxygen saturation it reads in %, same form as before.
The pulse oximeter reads 89 %
